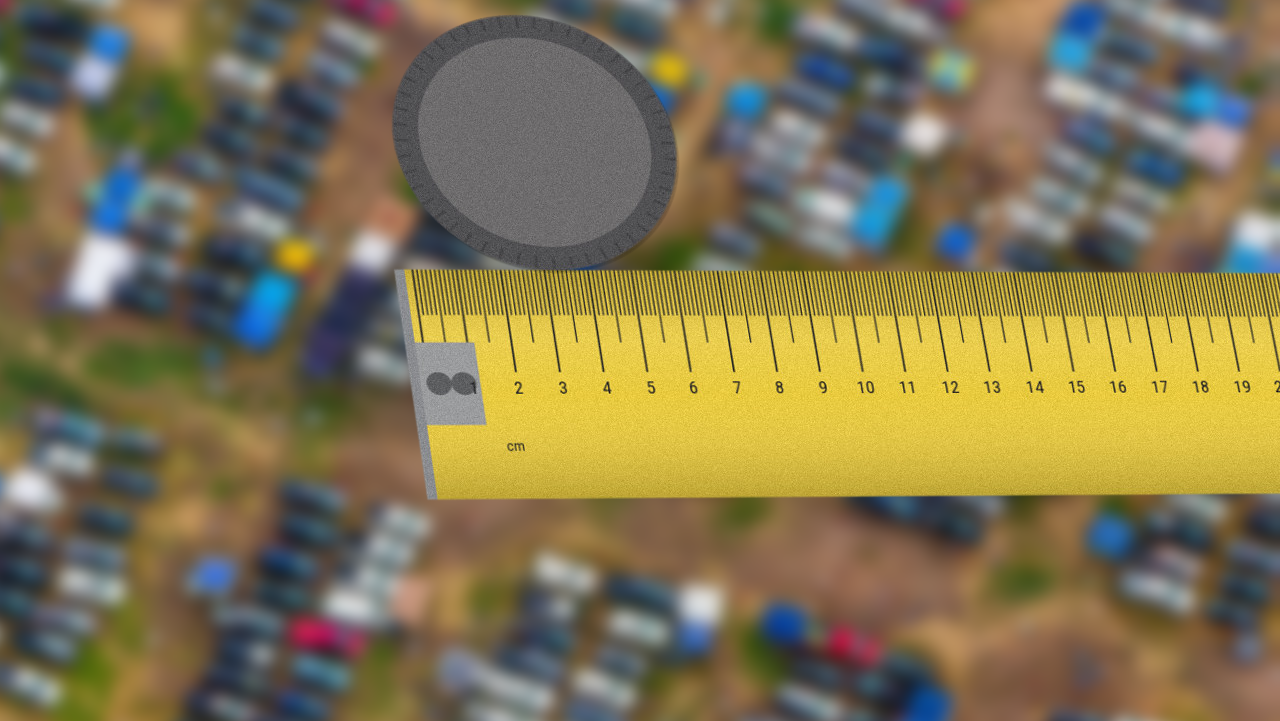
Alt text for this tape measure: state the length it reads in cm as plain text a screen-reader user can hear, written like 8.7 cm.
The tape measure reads 6.5 cm
